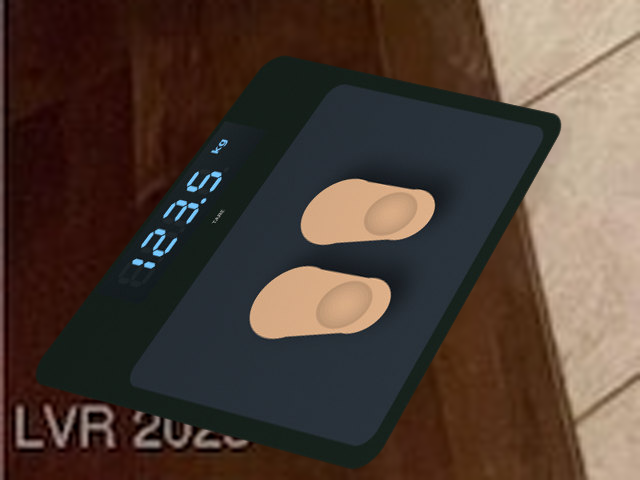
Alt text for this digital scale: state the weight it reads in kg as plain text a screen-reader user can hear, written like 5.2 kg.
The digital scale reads 123.5 kg
